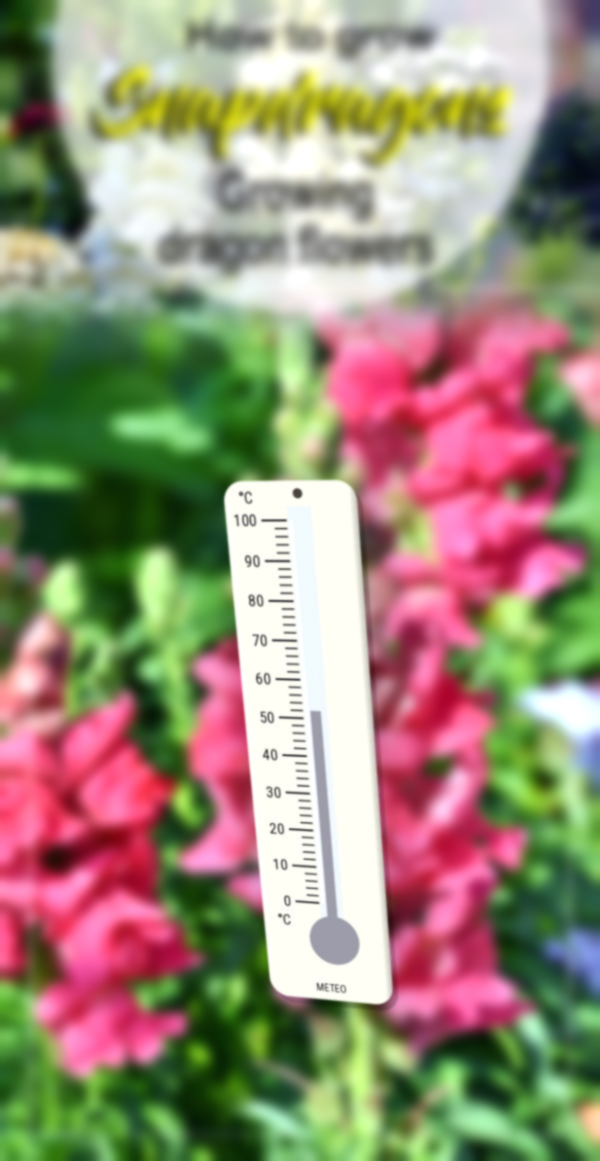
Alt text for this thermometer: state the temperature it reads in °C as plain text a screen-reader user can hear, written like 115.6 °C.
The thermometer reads 52 °C
